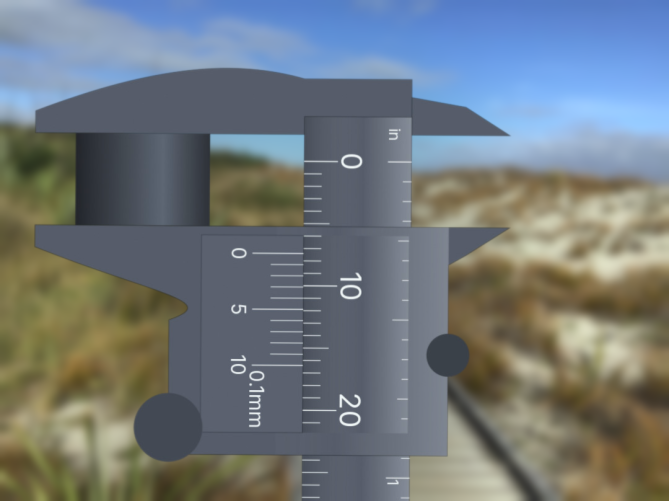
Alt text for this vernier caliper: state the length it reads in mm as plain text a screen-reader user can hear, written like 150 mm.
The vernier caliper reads 7.4 mm
